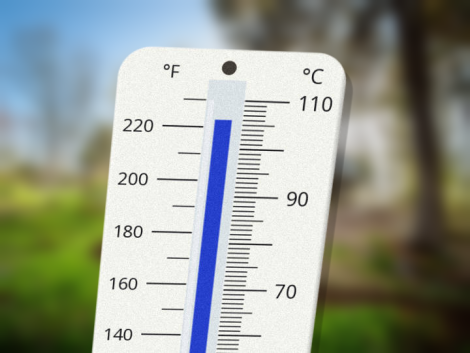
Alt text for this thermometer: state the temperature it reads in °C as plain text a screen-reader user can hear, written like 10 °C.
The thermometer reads 106 °C
